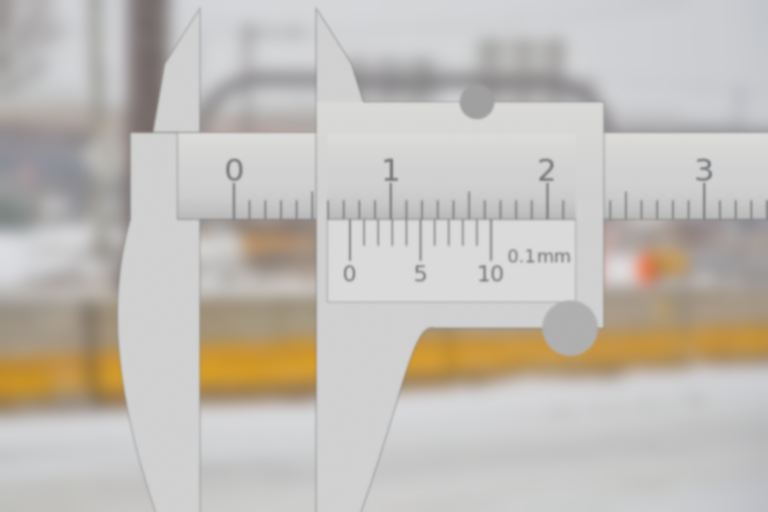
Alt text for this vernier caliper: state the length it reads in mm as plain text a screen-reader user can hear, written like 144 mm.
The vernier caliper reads 7.4 mm
